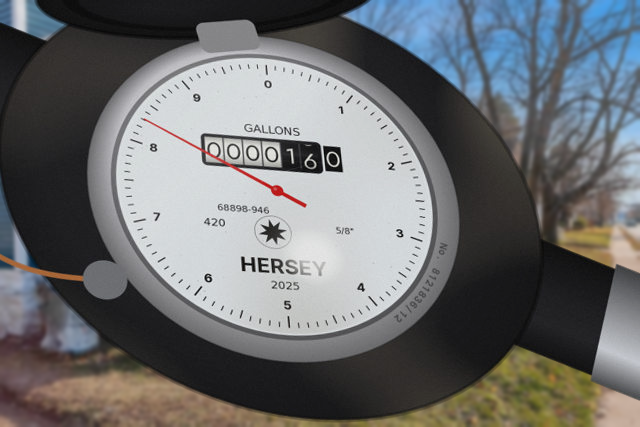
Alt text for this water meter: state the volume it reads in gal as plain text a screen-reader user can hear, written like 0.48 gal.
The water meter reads 158.3 gal
